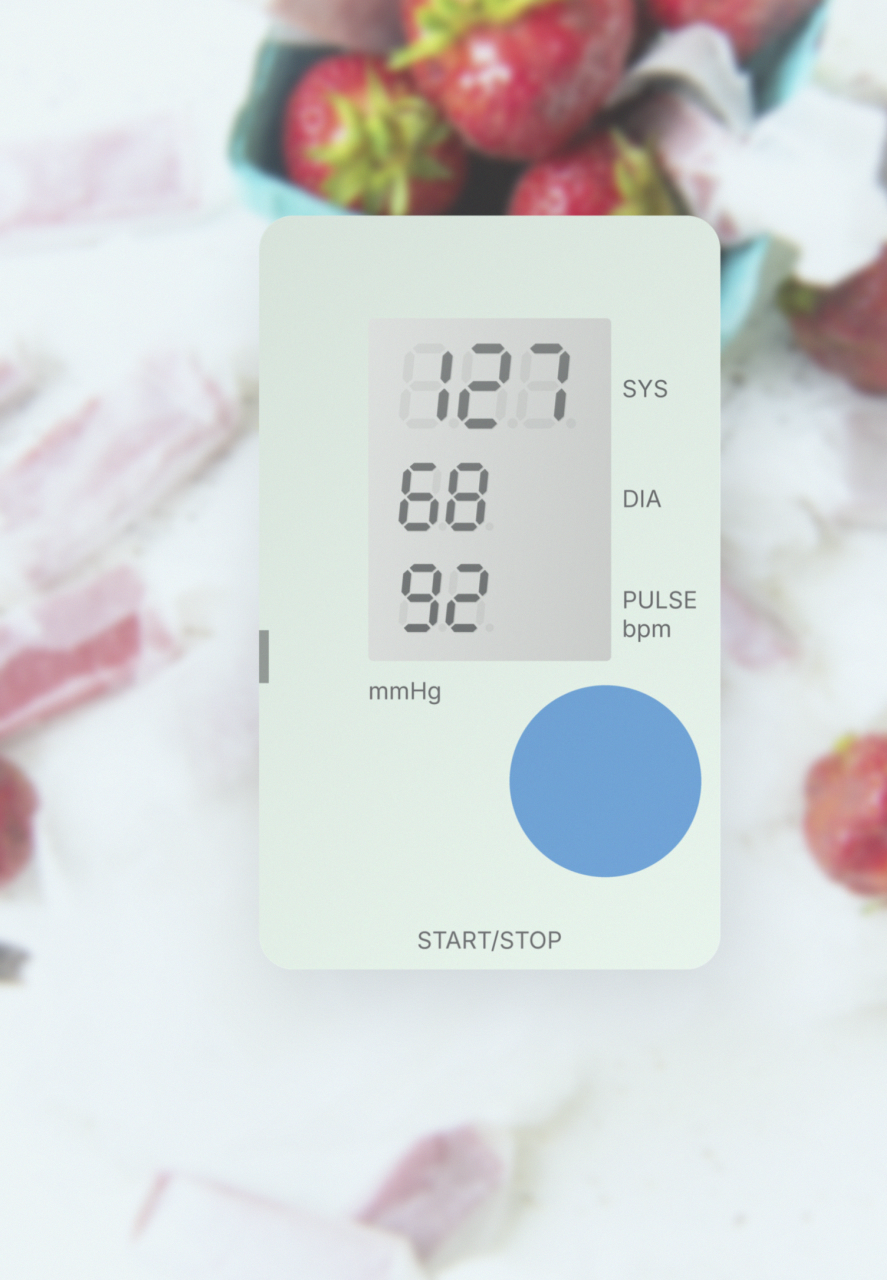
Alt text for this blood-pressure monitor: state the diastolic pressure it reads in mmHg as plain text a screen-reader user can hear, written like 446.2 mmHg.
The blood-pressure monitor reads 68 mmHg
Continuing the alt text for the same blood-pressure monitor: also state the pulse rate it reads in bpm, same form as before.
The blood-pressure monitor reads 92 bpm
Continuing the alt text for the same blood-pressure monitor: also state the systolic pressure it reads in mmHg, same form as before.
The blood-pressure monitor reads 127 mmHg
